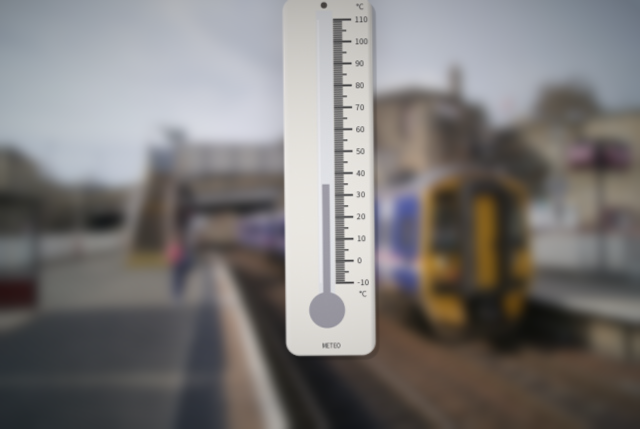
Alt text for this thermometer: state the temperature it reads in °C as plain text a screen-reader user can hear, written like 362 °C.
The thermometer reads 35 °C
